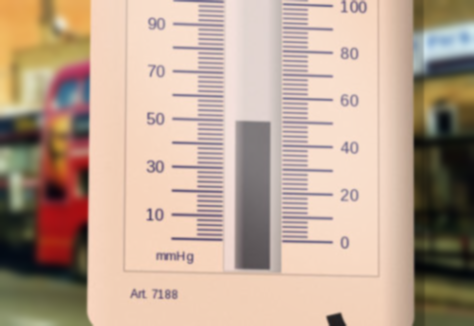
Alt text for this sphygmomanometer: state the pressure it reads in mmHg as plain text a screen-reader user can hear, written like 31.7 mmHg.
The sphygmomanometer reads 50 mmHg
